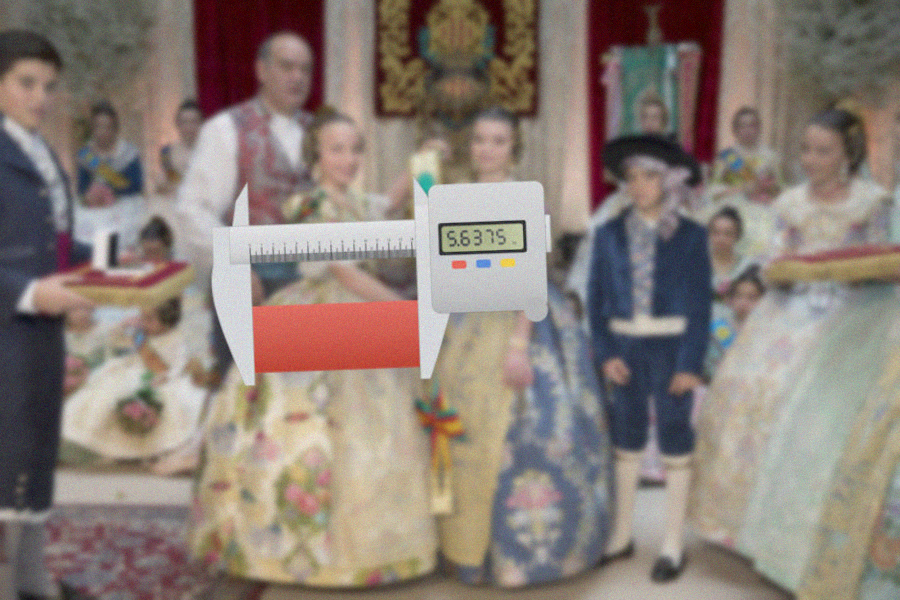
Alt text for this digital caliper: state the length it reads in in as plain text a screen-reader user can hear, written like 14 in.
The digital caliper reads 5.6375 in
